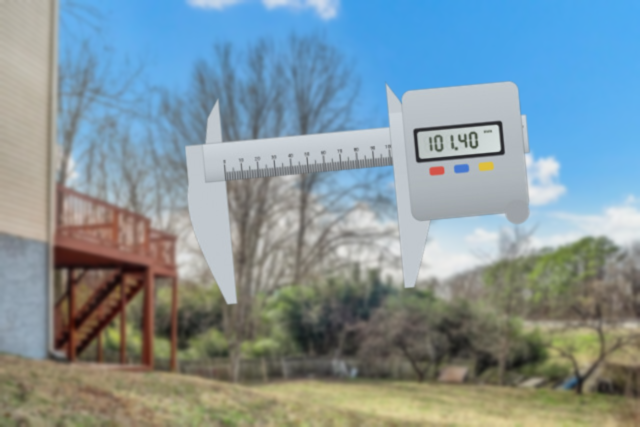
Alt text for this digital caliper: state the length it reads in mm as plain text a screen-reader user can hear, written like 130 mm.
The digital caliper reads 101.40 mm
